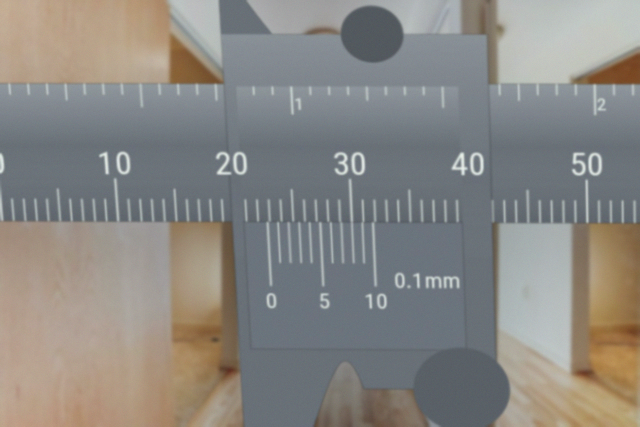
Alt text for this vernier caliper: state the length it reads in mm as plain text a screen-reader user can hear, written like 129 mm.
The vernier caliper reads 22.8 mm
